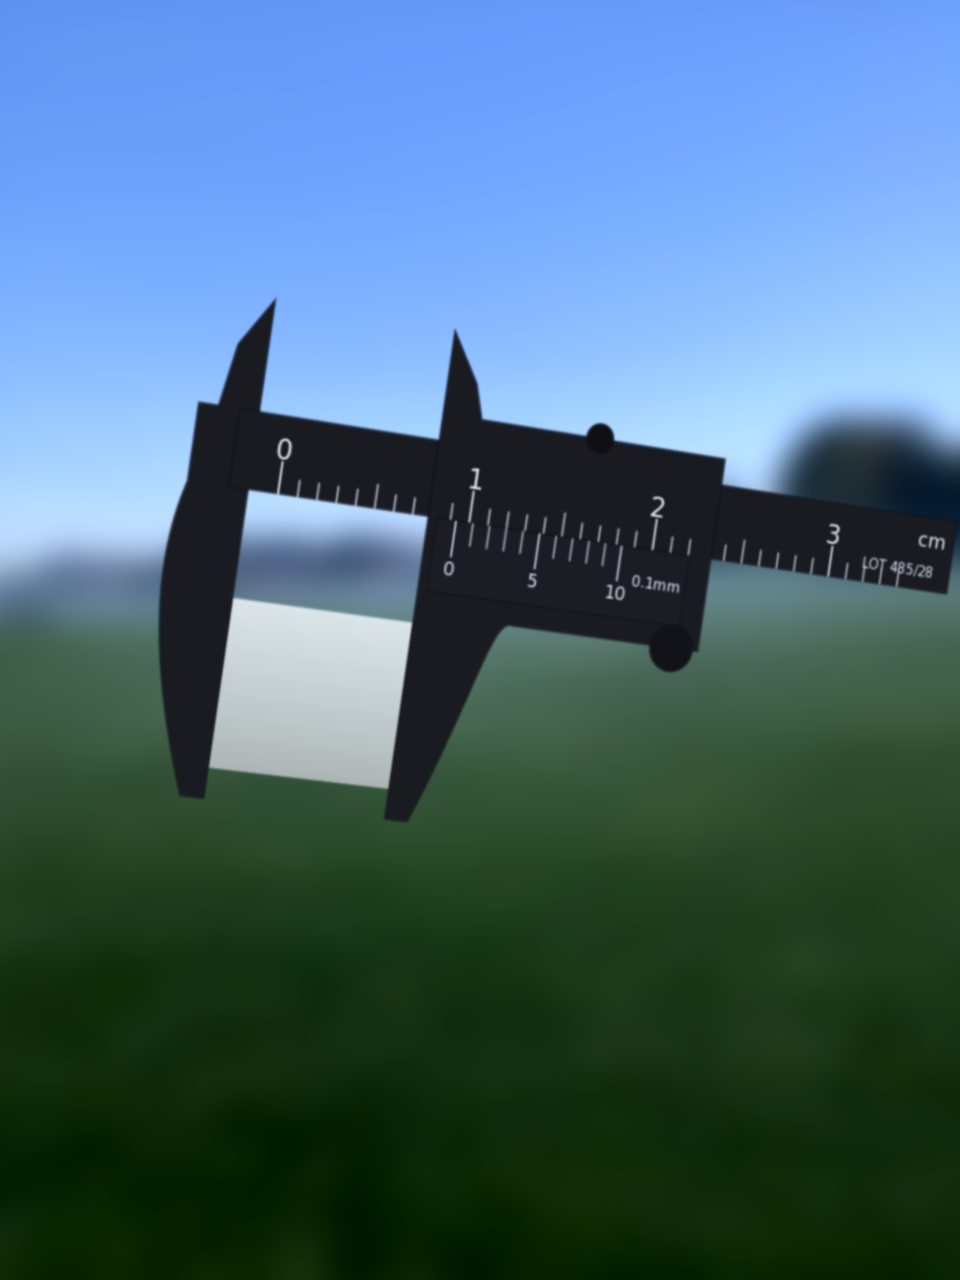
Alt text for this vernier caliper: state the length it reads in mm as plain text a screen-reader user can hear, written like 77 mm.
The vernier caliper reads 9.3 mm
